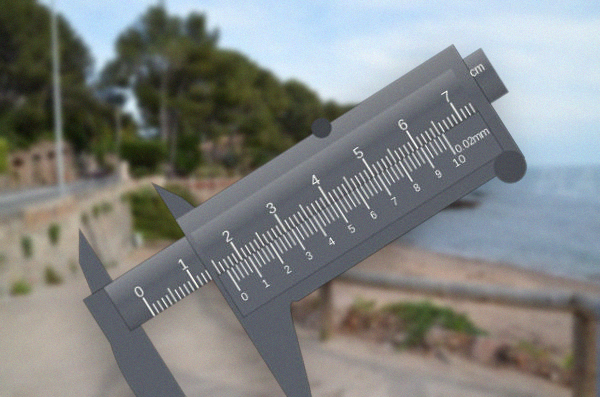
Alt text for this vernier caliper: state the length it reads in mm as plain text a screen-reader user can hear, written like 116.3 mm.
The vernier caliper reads 16.5 mm
